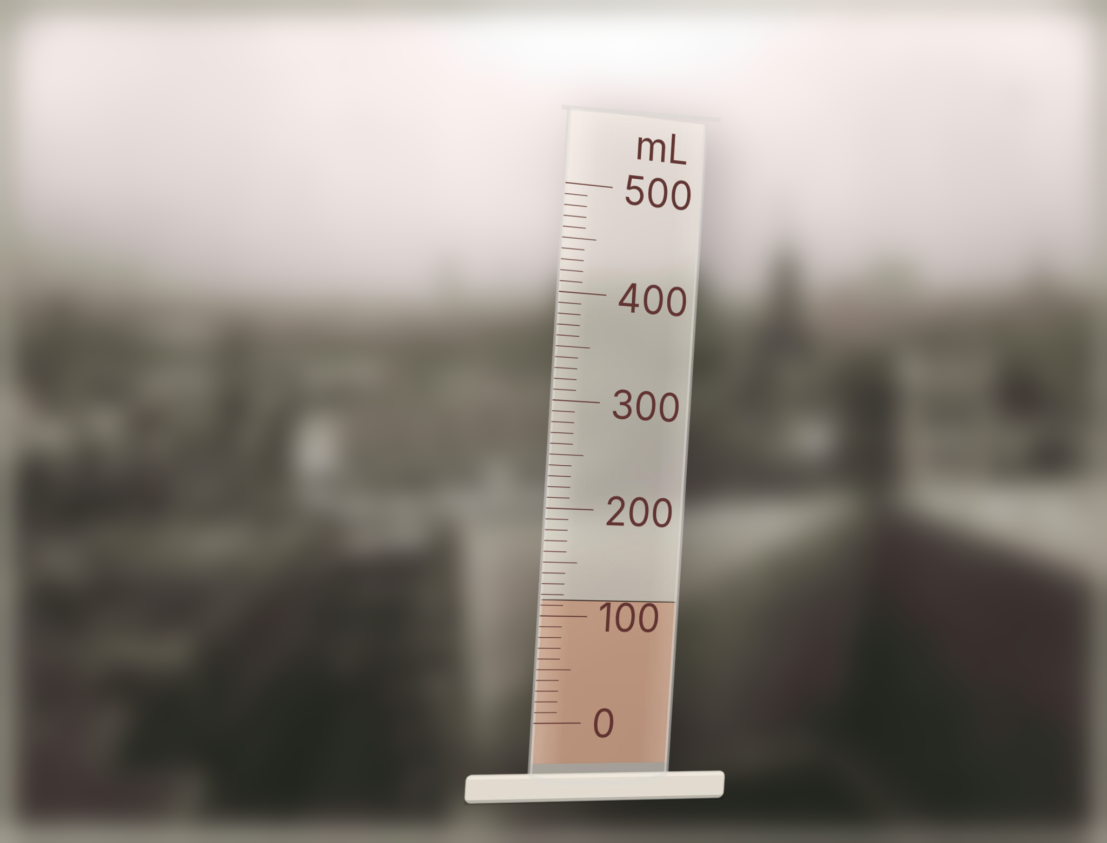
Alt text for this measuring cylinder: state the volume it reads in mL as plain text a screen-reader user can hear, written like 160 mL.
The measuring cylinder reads 115 mL
